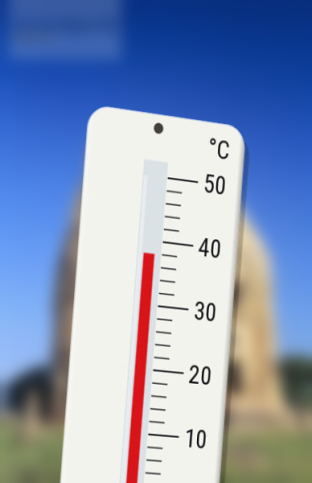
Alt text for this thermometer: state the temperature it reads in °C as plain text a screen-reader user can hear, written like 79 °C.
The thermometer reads 38 °C
